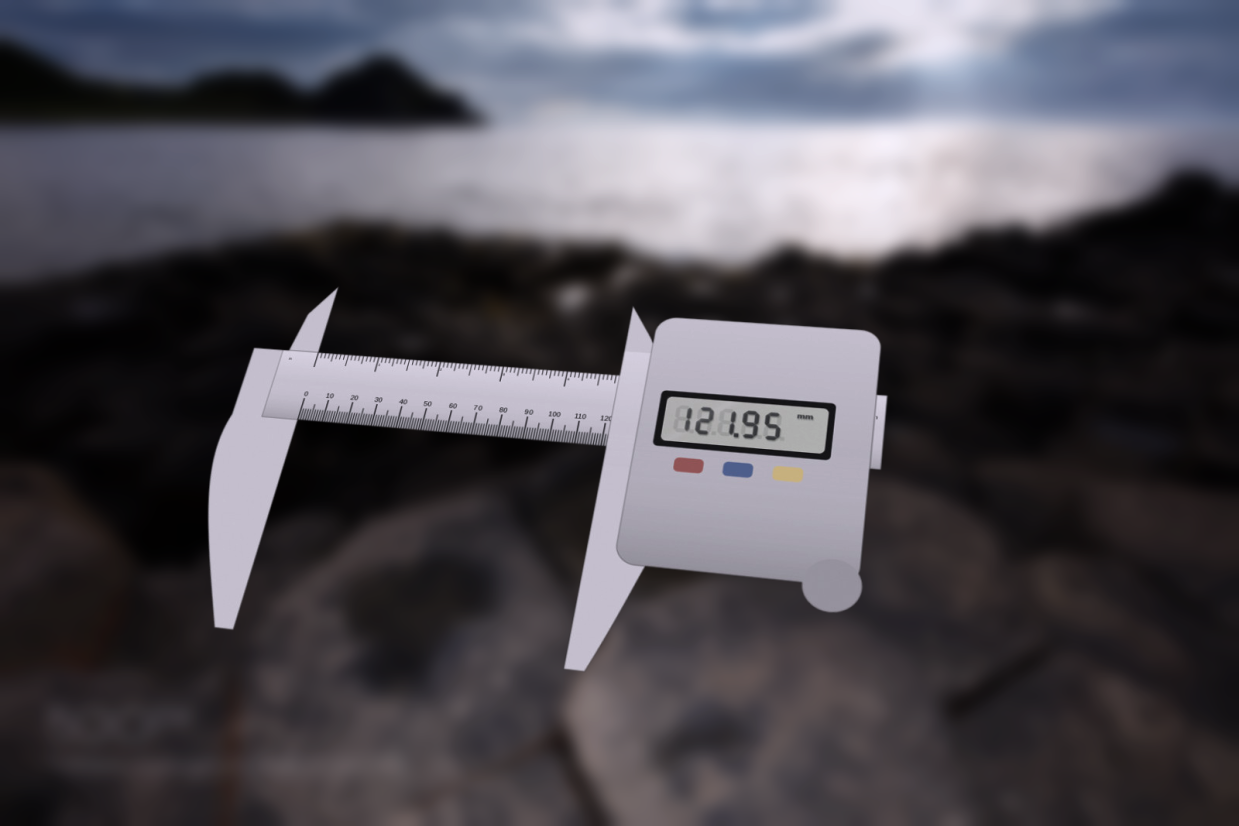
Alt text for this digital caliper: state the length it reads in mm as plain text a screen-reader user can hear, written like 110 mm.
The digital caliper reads 121.95 mm
